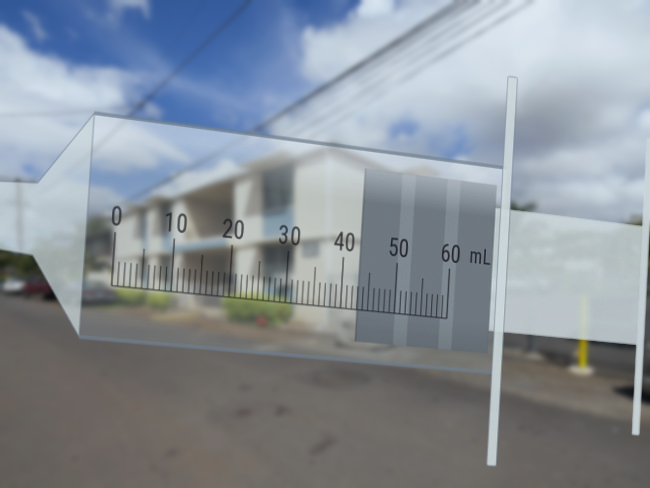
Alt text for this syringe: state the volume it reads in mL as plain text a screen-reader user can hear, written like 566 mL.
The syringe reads 43 mL
